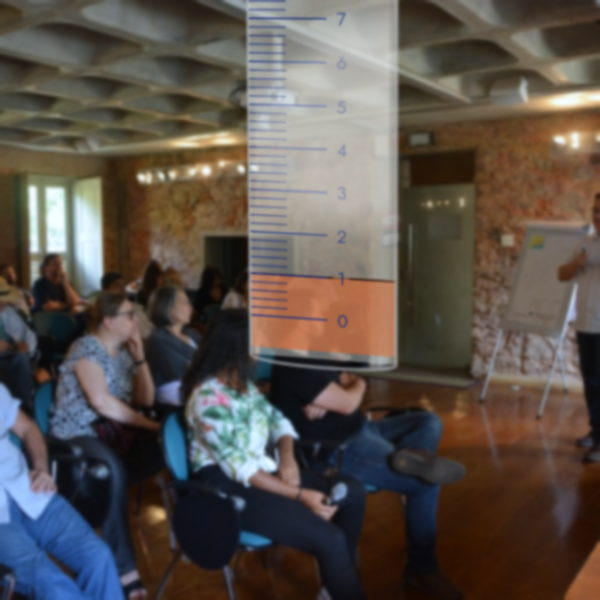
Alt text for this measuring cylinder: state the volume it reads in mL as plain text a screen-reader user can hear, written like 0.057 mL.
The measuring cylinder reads 1 mL
